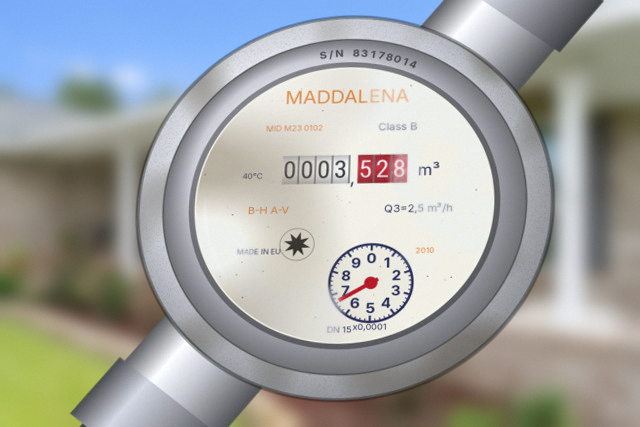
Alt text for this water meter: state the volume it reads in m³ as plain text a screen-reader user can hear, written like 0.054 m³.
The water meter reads 3.5286 m³
